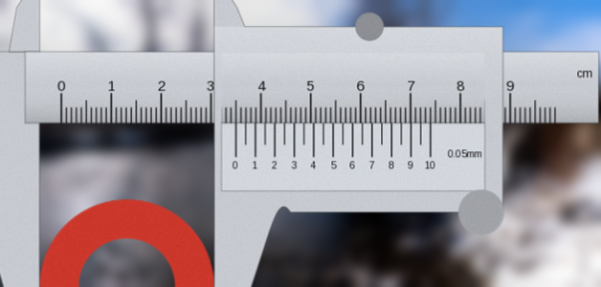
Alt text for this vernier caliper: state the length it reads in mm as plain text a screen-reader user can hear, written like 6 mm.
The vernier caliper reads 35.0 mm
